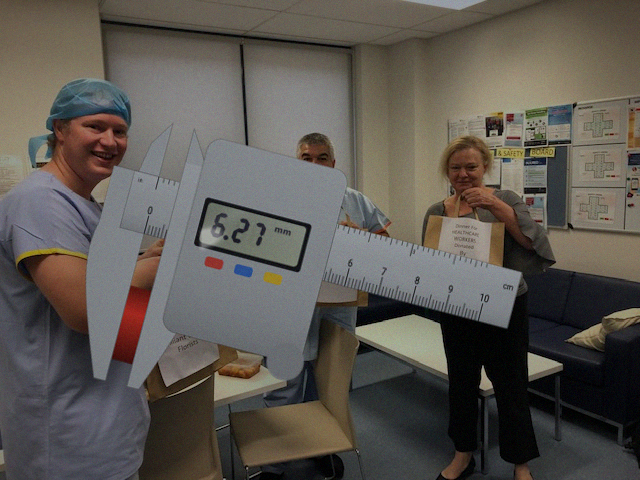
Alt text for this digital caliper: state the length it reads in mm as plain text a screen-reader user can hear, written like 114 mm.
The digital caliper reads 6.27 mm
